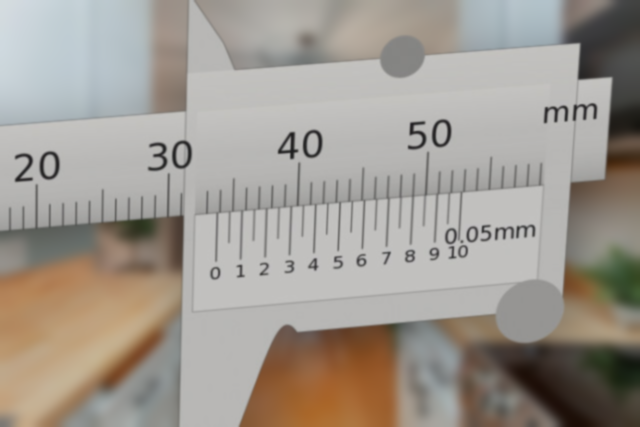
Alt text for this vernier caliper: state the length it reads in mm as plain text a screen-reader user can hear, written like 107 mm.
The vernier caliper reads 33.8 mm
